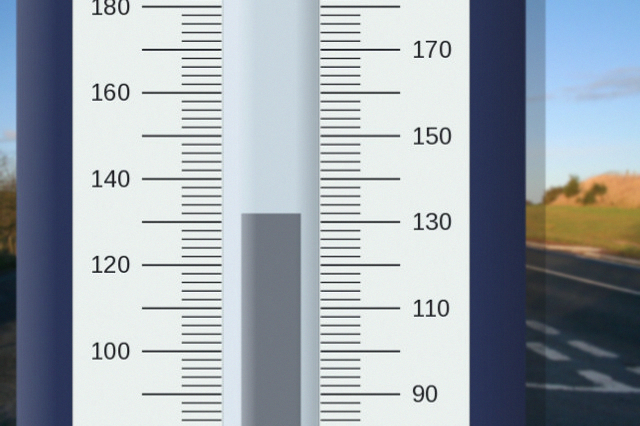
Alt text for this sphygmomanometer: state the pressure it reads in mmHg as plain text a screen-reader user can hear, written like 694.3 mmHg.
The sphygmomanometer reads 132 mmHg
